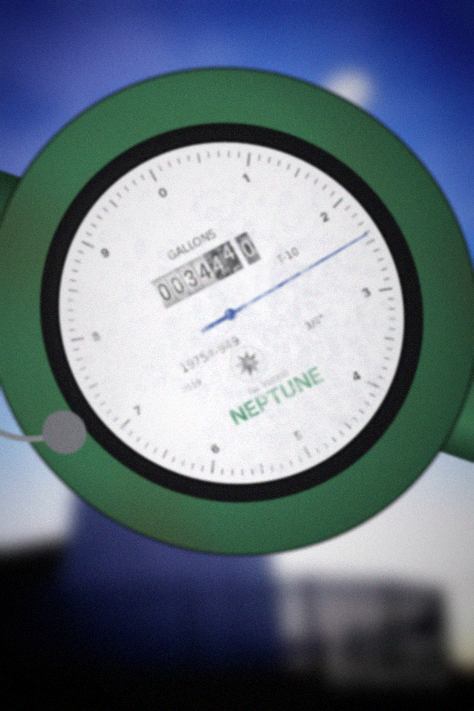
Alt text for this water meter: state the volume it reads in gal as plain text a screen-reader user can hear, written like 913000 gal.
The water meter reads 34442.4 gal
